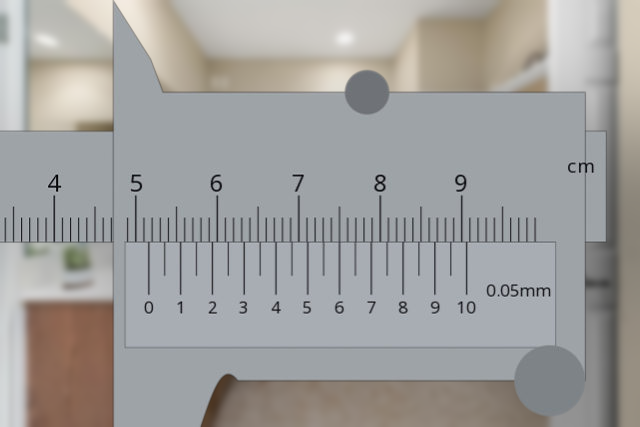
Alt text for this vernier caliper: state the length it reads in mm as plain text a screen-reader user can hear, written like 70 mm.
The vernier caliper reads 51.6 mm
